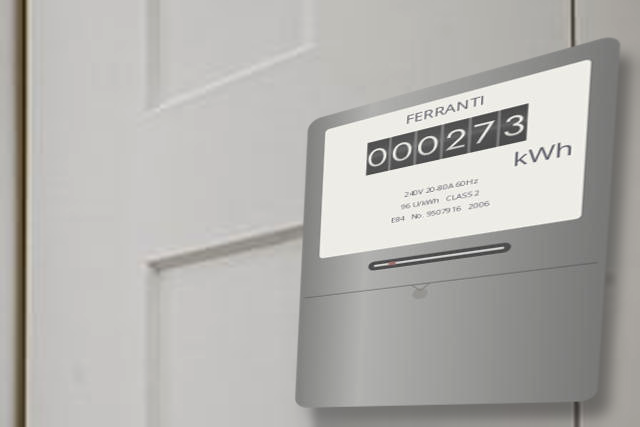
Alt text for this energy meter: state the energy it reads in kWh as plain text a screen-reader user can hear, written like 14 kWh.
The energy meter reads 273 kWh
